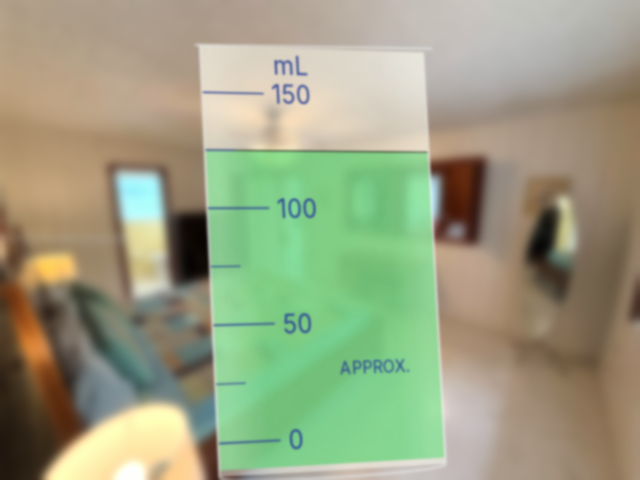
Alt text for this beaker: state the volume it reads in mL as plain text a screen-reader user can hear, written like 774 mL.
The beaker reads 125 mL
